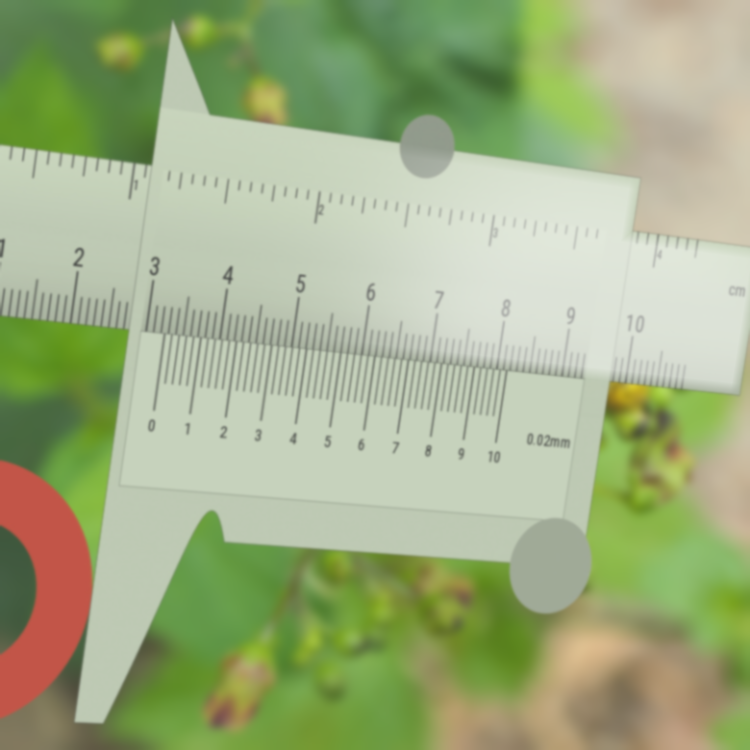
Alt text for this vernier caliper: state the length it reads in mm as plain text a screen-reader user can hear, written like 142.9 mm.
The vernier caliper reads 32.5 mm
